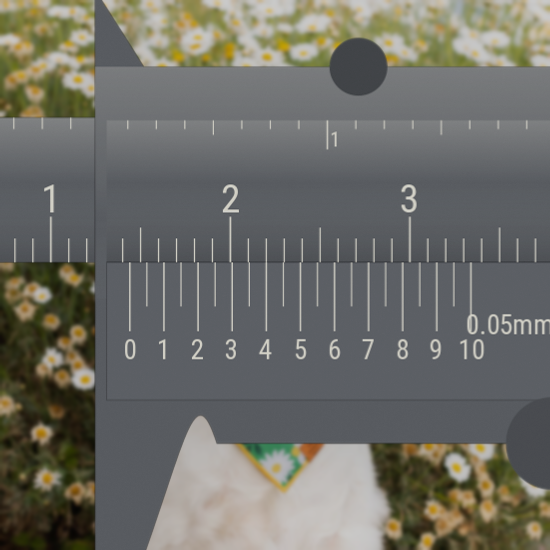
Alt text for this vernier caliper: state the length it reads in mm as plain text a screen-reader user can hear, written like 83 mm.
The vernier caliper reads 14.4 mm
